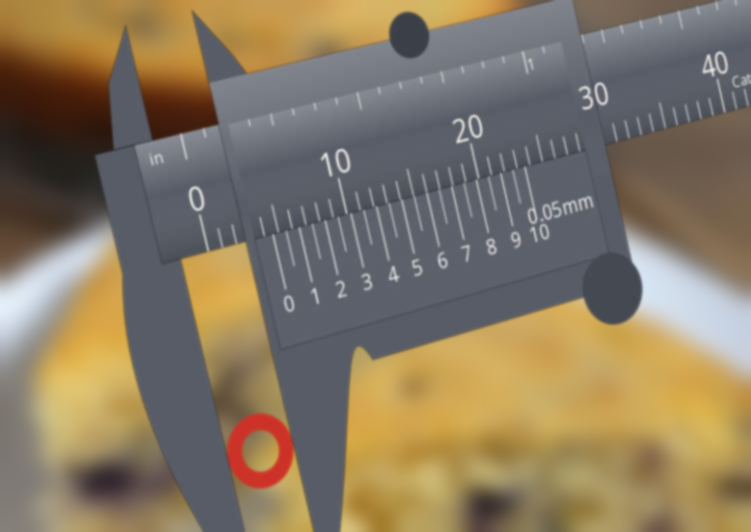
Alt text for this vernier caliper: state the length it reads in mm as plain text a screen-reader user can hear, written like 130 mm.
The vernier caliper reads 4.6 mm
